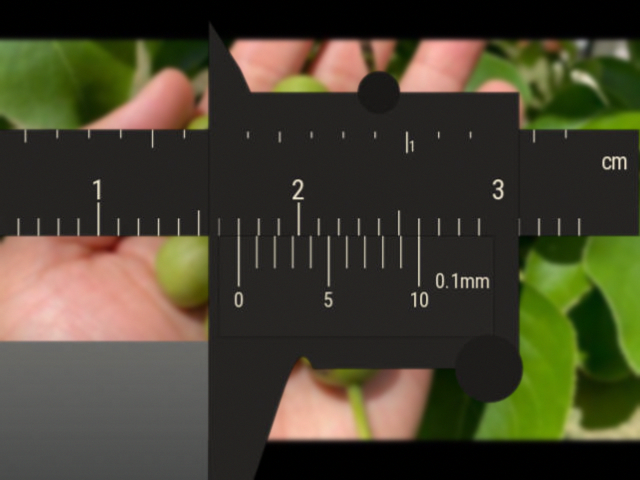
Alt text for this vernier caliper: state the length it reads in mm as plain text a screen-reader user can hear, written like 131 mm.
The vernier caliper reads 17.0 mm
